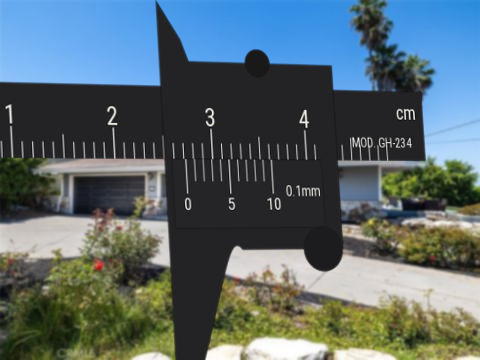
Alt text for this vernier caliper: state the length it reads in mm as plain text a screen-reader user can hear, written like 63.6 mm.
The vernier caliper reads 27.2 mm
